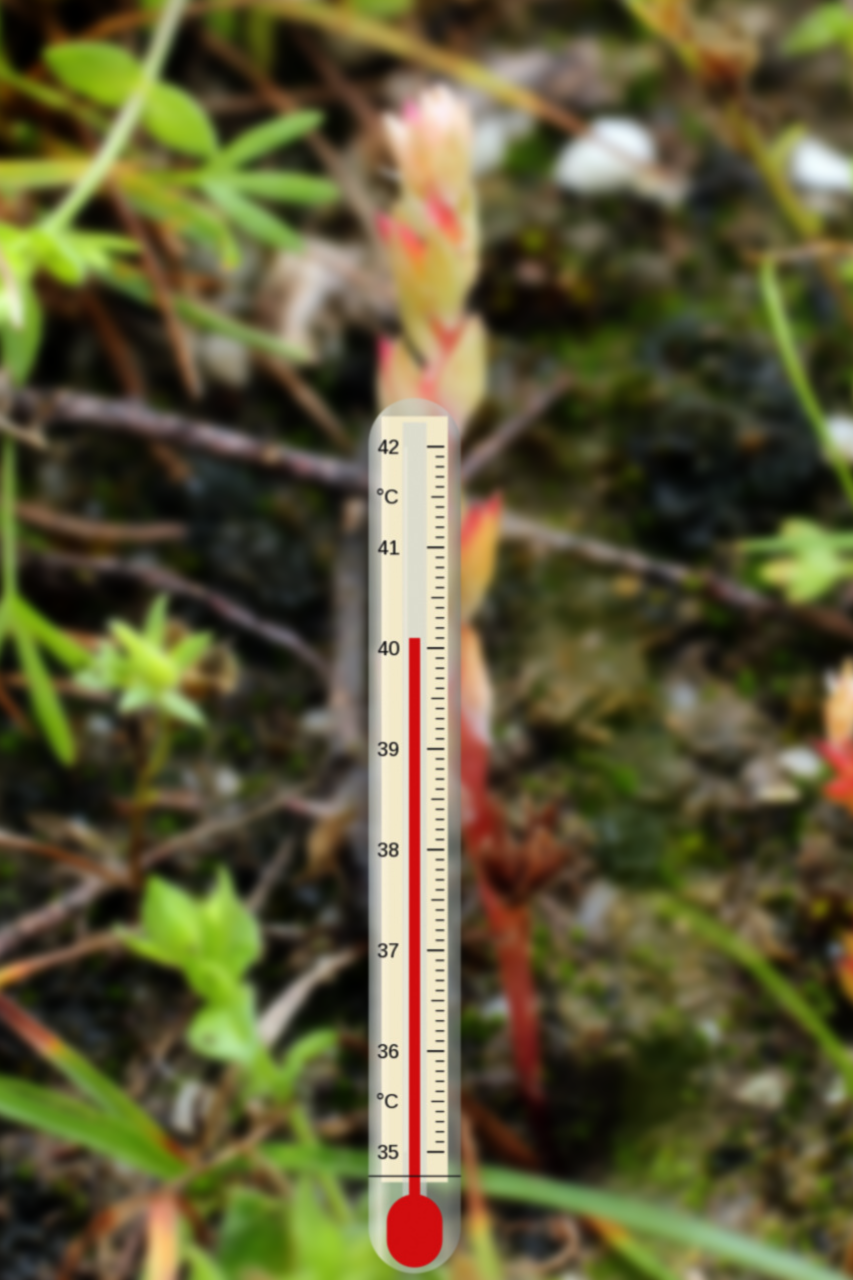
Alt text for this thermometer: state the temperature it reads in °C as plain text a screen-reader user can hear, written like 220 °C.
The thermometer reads 40.1 °C
